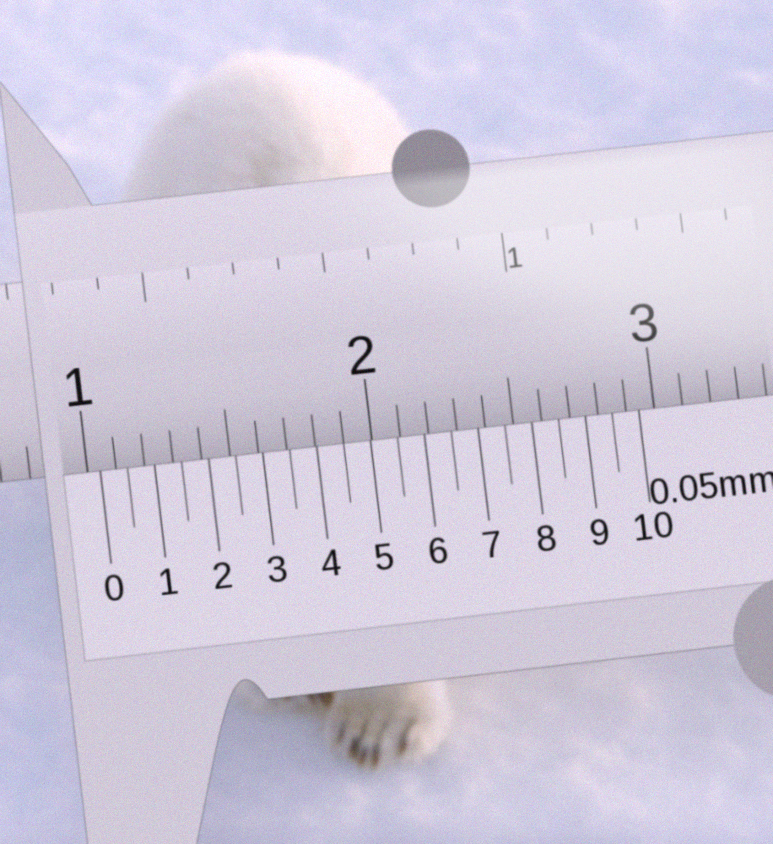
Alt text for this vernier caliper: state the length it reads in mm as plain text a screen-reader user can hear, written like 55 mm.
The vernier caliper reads 10.45 mm
